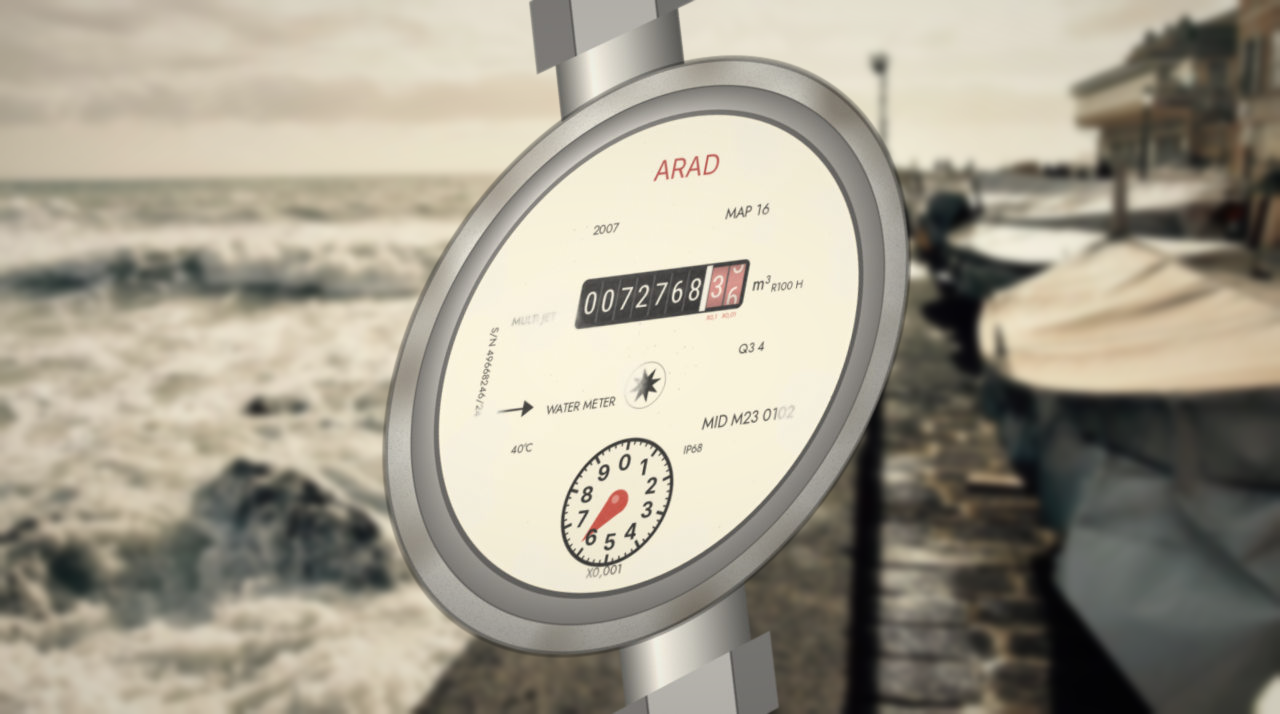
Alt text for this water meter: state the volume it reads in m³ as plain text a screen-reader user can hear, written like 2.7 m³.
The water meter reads 72768.356 m³
